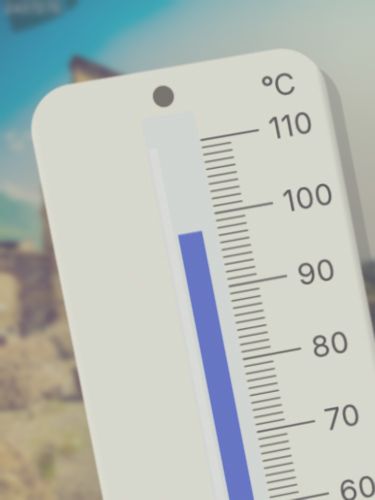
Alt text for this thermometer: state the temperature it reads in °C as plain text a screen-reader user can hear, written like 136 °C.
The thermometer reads 98 °C
